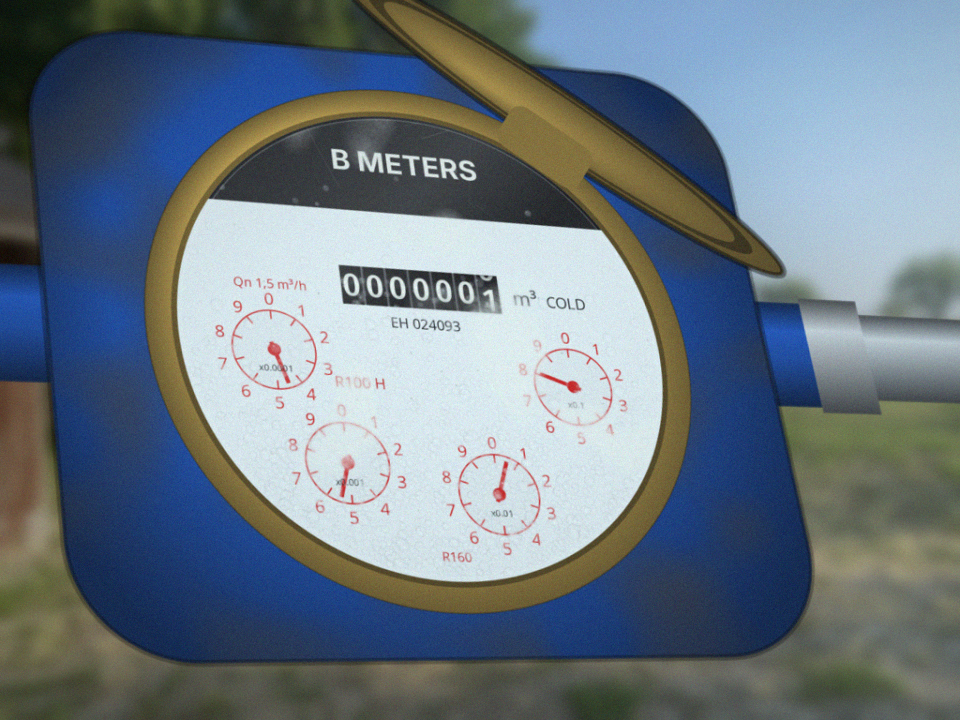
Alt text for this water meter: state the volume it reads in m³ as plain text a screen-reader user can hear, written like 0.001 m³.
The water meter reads 0.8054 m³
